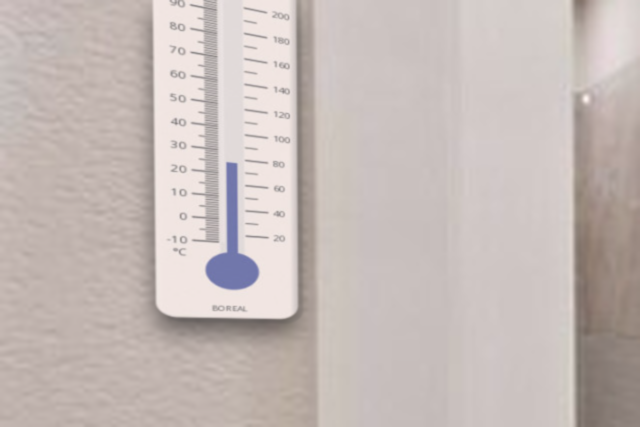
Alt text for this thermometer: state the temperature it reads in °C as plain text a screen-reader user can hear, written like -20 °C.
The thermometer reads 25 °C
